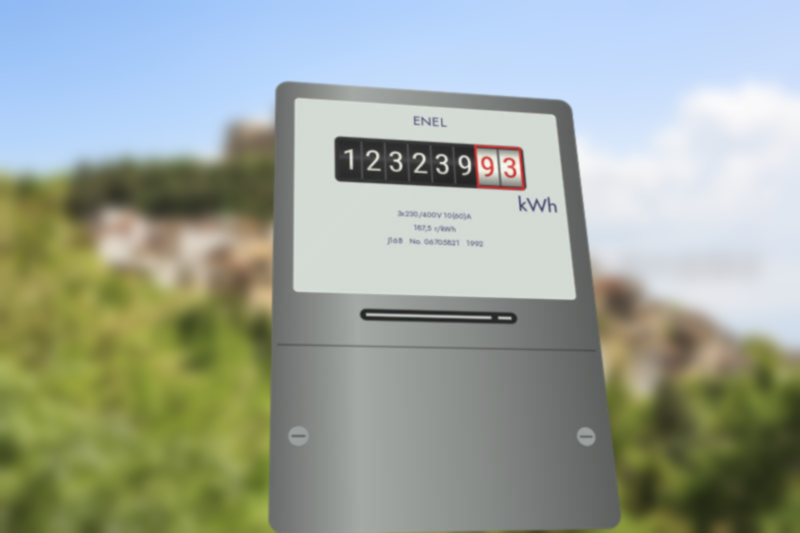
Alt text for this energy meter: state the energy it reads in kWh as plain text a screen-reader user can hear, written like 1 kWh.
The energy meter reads 123239.93 kWh
